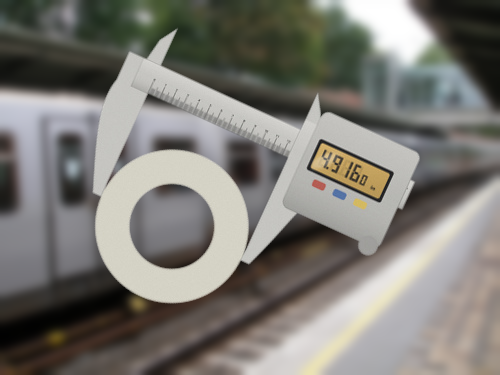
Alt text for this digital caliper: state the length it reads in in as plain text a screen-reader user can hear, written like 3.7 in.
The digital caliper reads 4.9160 in
